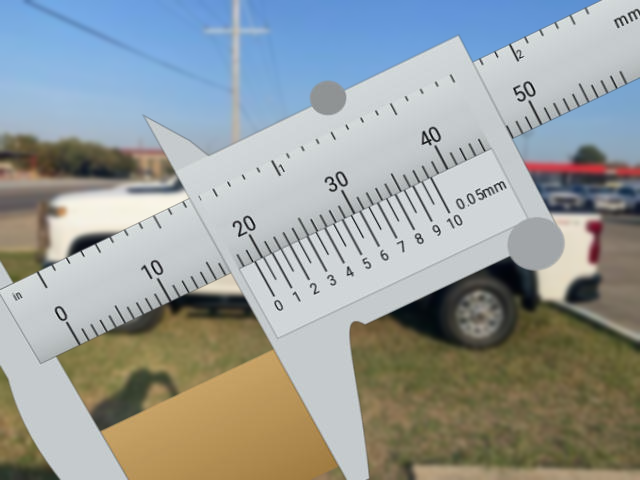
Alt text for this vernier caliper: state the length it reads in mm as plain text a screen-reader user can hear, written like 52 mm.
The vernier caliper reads 19.2 mm
